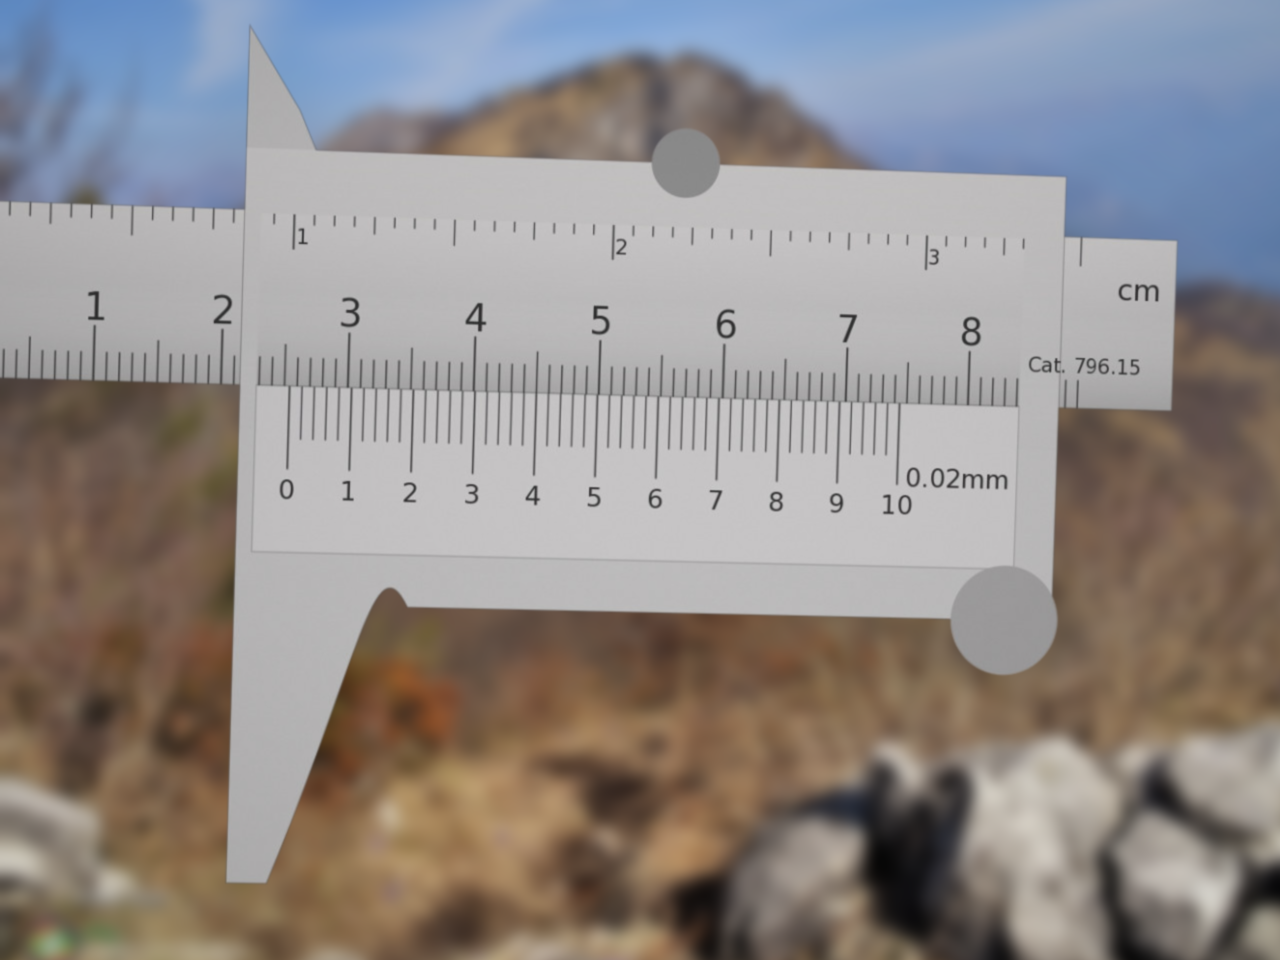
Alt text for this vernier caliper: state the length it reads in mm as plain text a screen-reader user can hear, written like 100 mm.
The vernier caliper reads 25.4 mm
